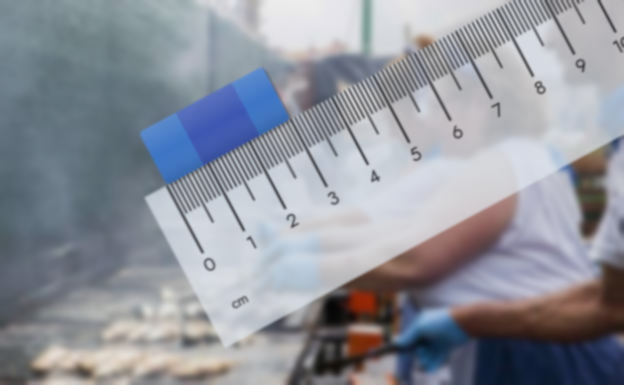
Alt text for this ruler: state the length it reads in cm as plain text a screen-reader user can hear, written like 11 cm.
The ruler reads 3 cm
